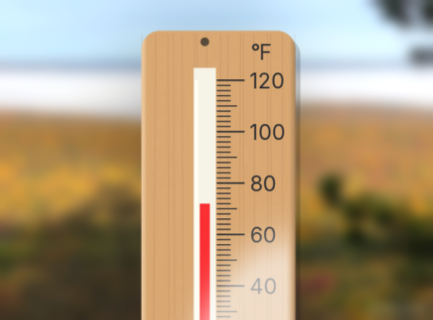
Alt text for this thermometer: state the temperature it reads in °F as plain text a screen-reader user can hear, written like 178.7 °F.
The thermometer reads 72 °F
